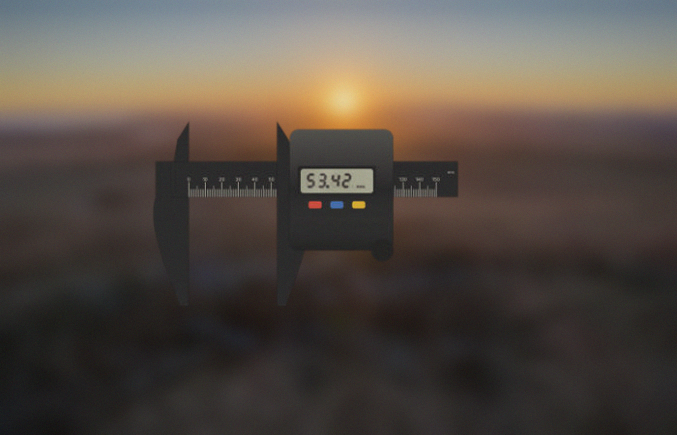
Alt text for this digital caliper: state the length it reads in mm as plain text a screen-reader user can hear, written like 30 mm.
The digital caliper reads 53.42 mm
